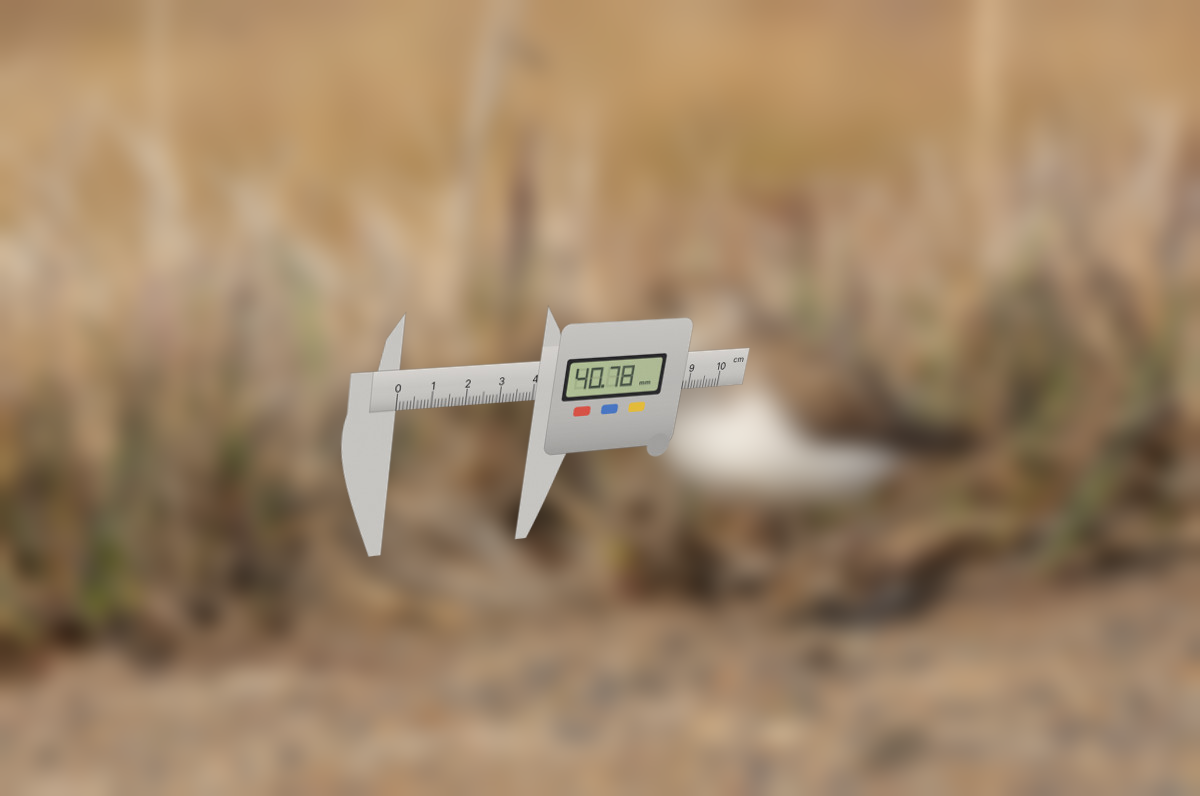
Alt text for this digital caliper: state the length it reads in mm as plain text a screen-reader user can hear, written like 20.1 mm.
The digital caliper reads 40.78 mm
